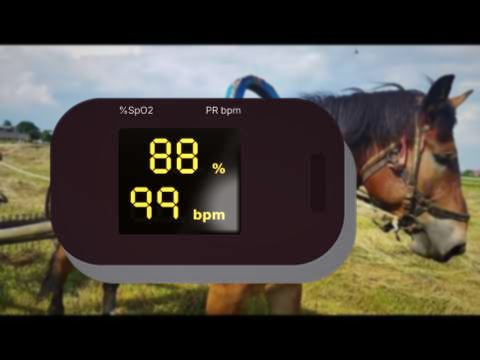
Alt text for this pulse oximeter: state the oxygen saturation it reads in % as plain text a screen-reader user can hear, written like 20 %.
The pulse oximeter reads 88 %
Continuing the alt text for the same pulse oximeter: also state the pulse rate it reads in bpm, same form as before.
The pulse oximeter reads 99 bpm
